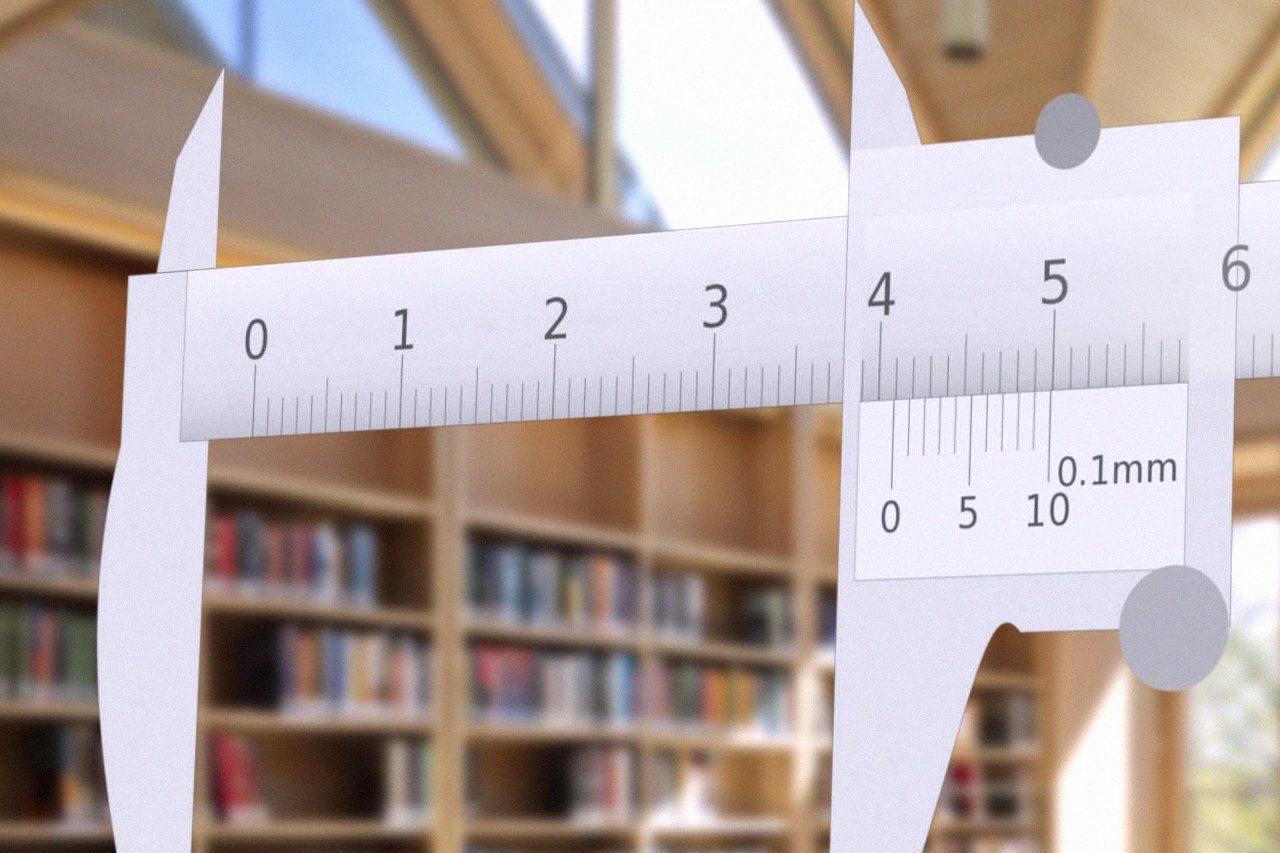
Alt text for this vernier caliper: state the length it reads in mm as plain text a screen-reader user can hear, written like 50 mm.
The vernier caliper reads 40.9 mm
